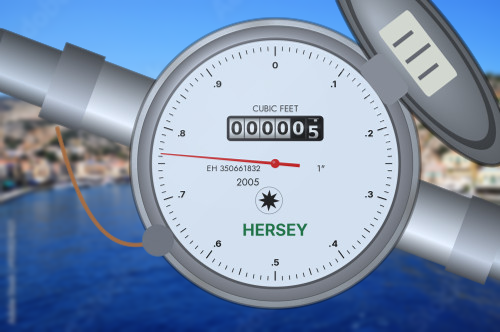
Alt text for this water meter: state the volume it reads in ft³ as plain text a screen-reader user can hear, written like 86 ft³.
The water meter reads 4.76 ft³
